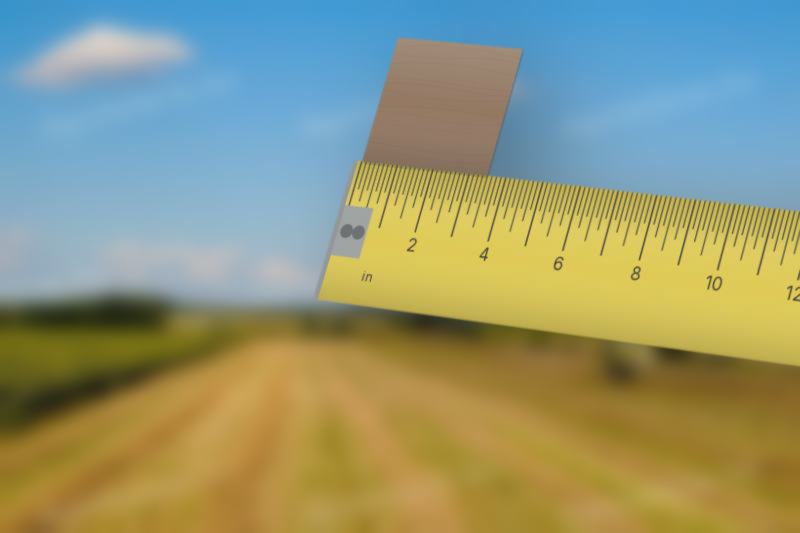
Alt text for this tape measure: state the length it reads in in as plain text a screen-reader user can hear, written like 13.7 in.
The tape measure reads 3.5 in
